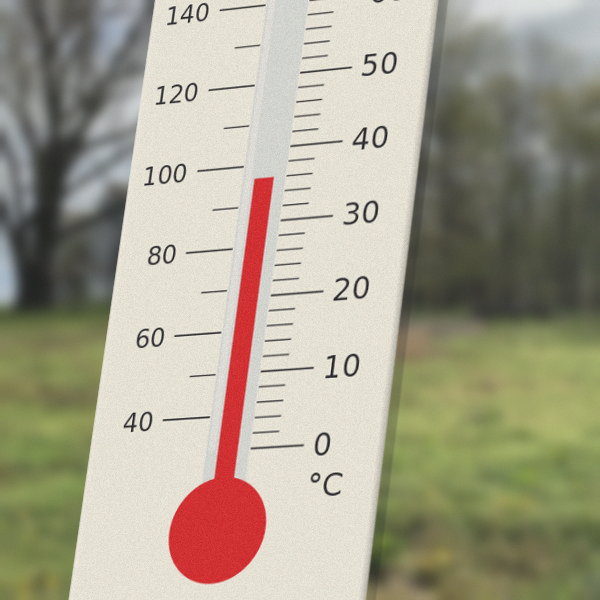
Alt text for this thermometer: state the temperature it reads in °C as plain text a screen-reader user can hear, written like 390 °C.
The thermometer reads 36 °C
